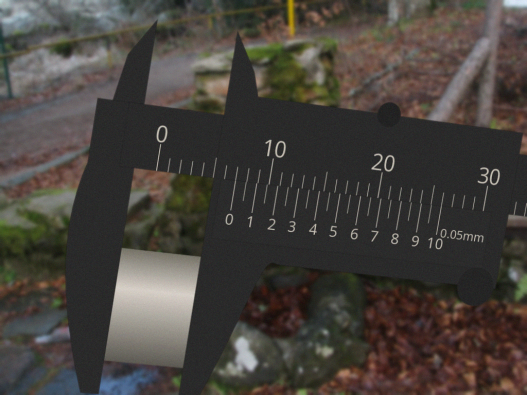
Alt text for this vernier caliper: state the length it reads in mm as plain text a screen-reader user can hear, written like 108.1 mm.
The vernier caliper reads 7.0 mm
